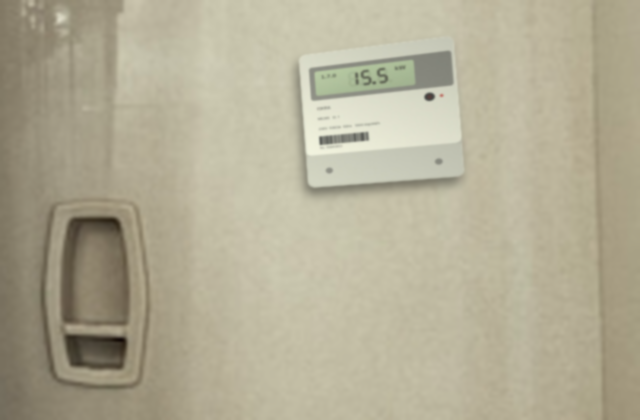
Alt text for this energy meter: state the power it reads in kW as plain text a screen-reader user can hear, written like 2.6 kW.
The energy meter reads 15.5 kW
